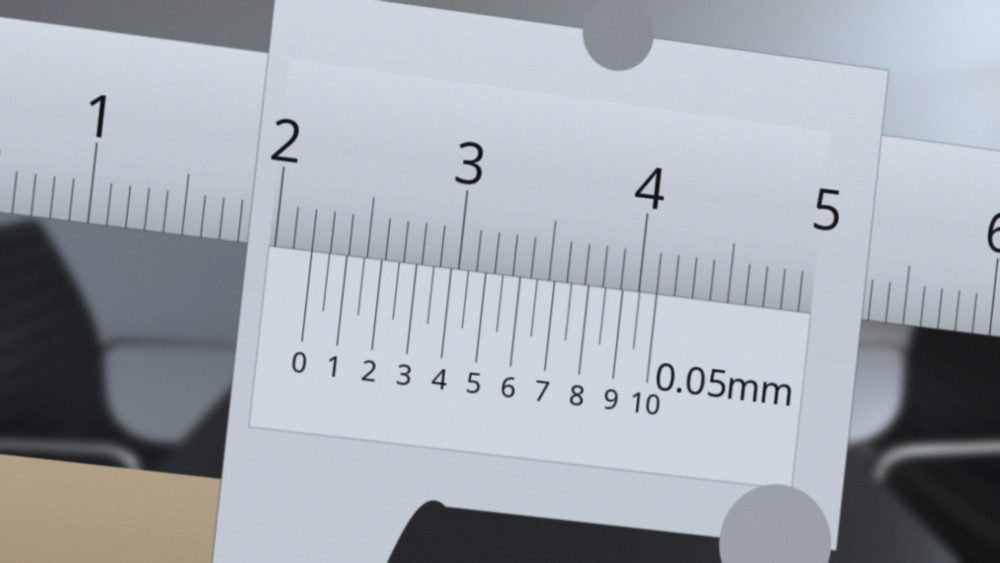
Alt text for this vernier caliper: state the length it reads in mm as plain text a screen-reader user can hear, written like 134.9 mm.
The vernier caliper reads 22.0 mm
